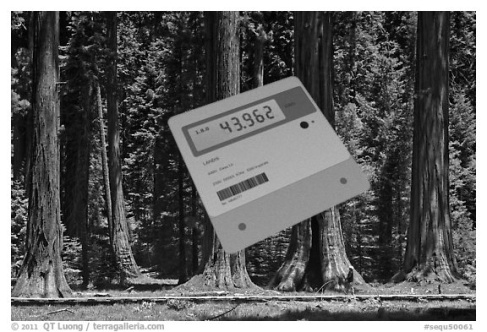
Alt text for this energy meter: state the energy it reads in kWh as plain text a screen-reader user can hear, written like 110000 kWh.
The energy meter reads 43.962 kWh
